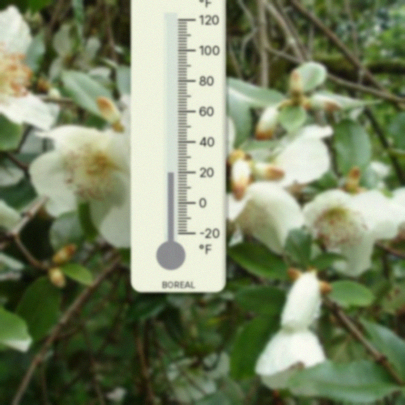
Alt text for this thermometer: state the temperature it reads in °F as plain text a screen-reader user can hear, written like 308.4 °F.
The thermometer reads 20 °F
